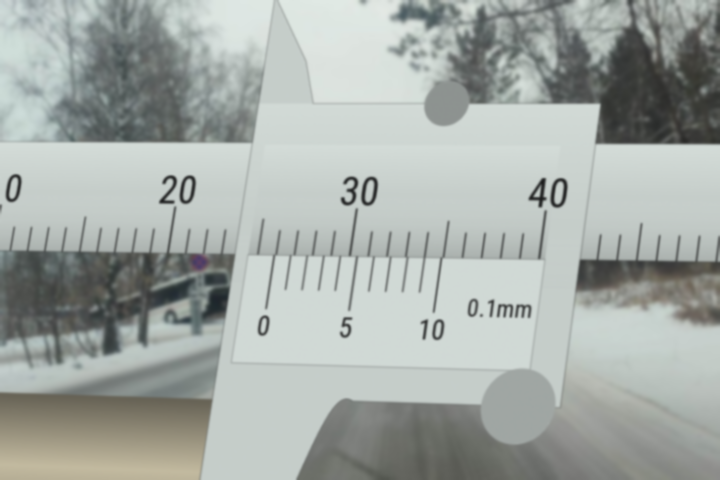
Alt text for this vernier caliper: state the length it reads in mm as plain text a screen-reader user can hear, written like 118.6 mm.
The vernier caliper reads 25.9 mm
